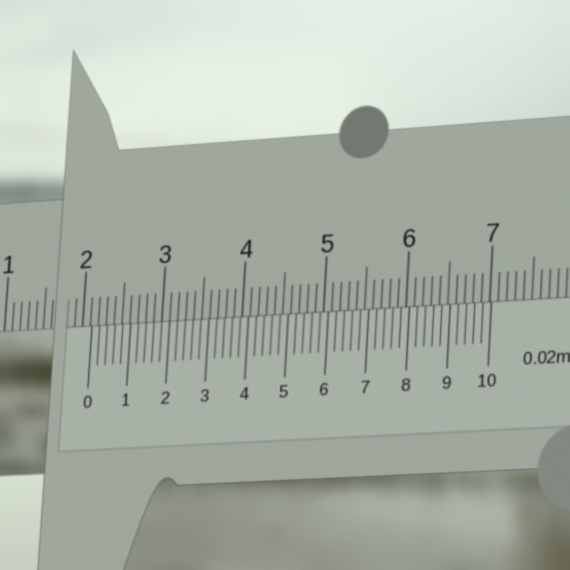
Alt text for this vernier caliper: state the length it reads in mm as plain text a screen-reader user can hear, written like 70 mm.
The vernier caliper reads 21.2 mm
